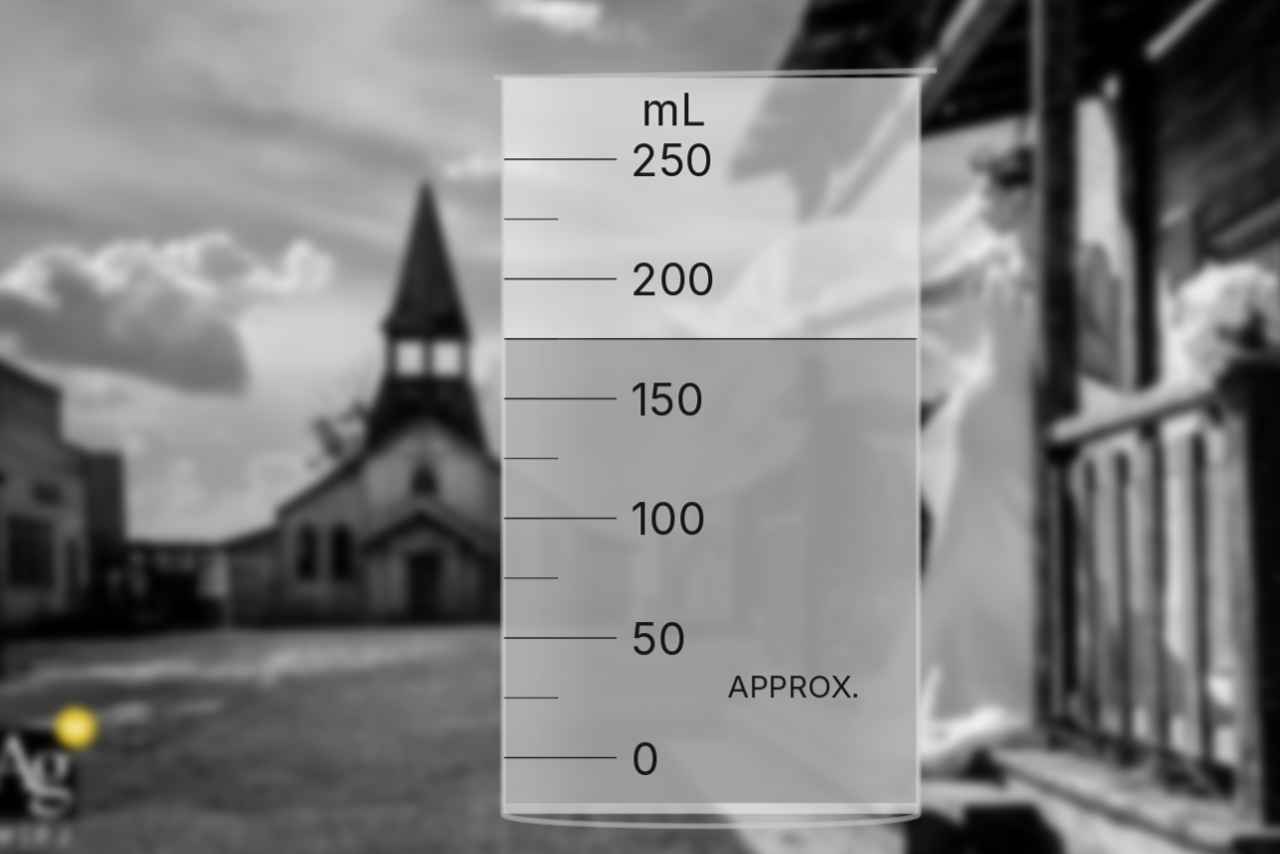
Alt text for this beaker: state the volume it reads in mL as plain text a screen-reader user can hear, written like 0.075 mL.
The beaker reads 175 mL
